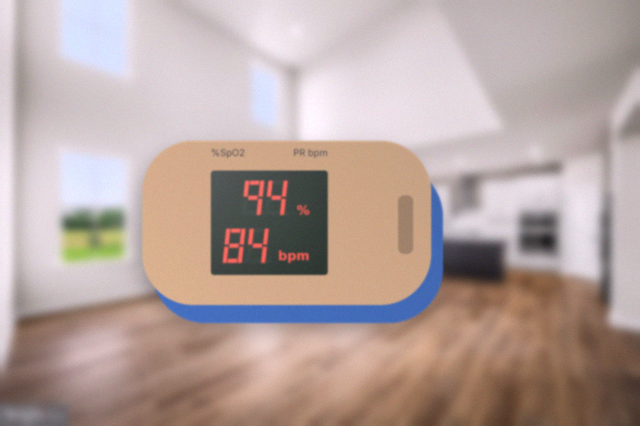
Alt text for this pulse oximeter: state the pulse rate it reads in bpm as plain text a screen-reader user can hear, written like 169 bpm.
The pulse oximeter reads 84 bpm
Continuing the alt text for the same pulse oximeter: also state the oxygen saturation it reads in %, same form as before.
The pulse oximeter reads 94 %
